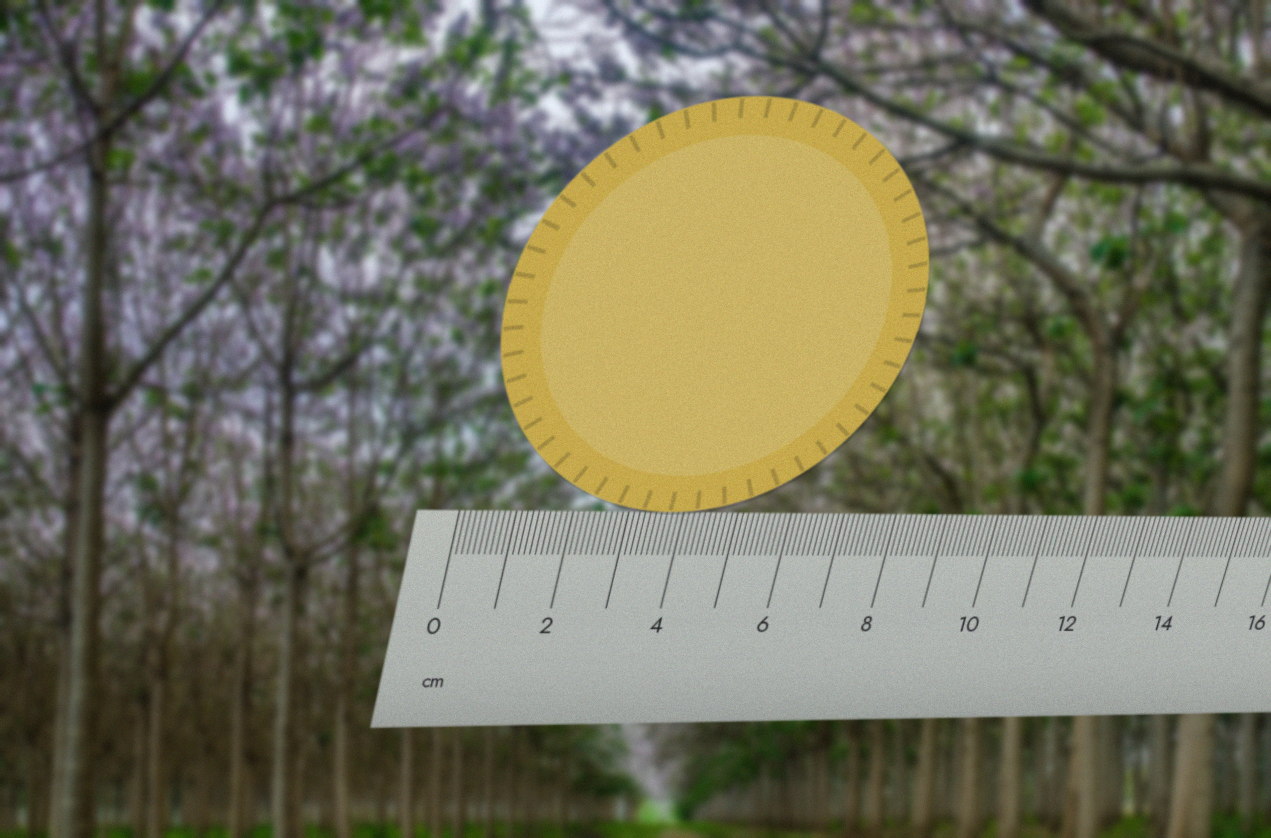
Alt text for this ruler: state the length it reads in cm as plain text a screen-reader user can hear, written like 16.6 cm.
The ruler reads 7.5 cm
